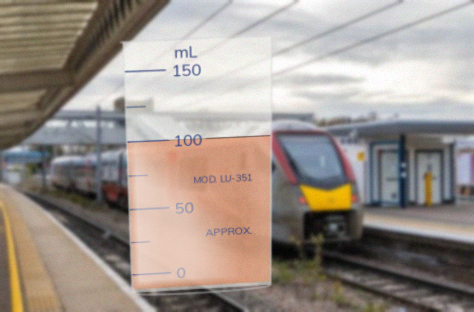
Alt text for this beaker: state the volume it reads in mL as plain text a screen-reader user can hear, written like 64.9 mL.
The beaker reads 100 mL
